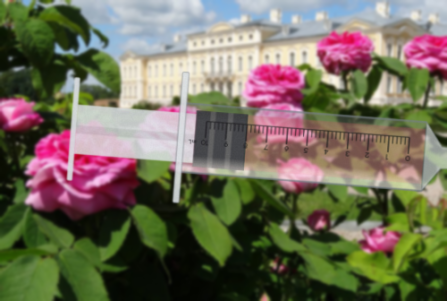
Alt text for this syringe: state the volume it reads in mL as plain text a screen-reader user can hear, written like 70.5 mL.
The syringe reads 8 mL
